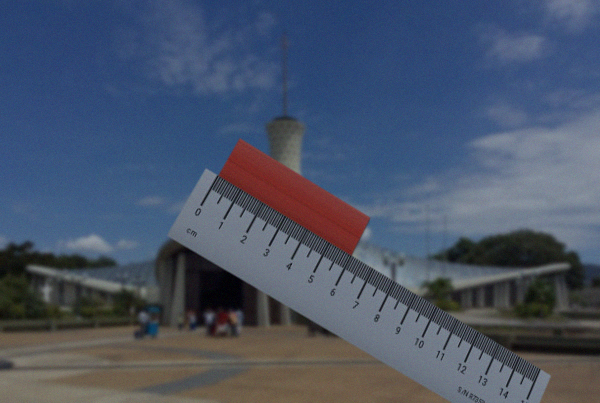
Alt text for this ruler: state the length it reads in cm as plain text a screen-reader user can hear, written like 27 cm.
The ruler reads 6 cm
